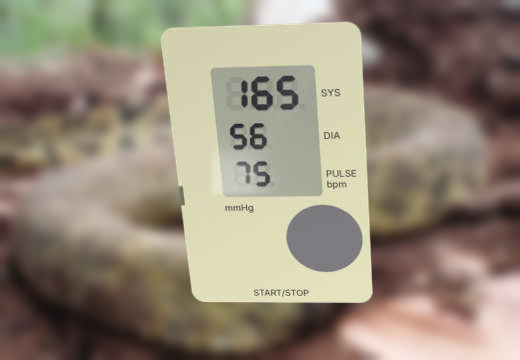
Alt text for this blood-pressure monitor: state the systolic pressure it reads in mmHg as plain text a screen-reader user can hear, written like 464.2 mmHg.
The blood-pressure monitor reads 165 mmHg
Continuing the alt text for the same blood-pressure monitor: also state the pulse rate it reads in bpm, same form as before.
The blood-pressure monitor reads 75 bpm
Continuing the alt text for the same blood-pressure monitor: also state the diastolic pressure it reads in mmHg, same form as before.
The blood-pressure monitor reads 56 mmHg
